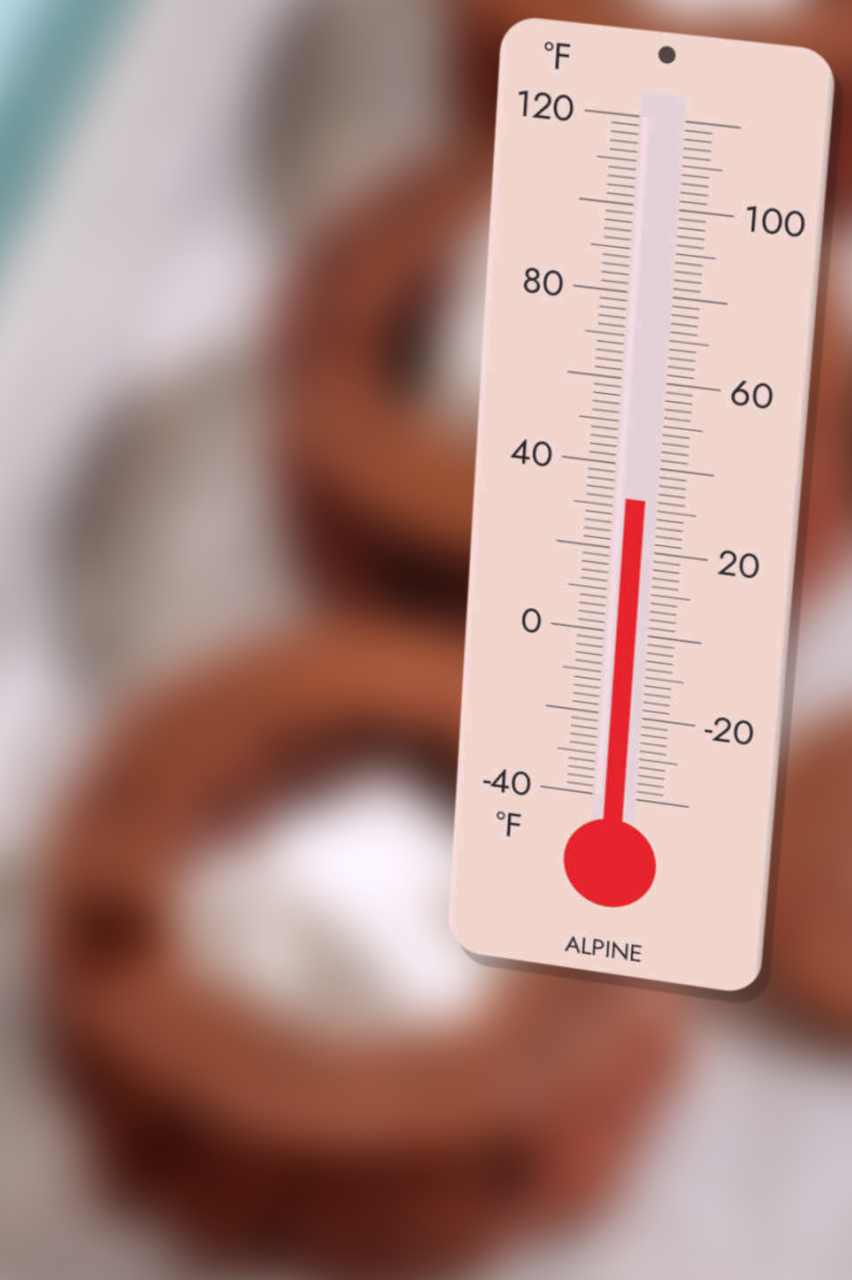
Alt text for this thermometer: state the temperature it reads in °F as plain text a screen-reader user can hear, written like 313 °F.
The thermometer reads 32 °F
